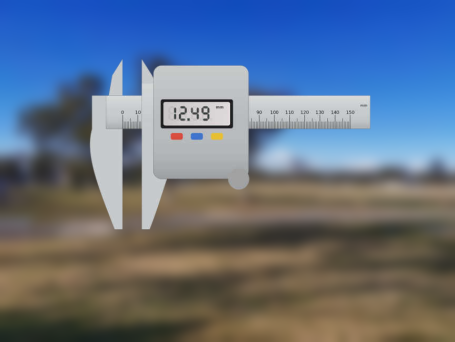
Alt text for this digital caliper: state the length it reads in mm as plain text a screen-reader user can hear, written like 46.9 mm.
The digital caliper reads 12.49 mm
